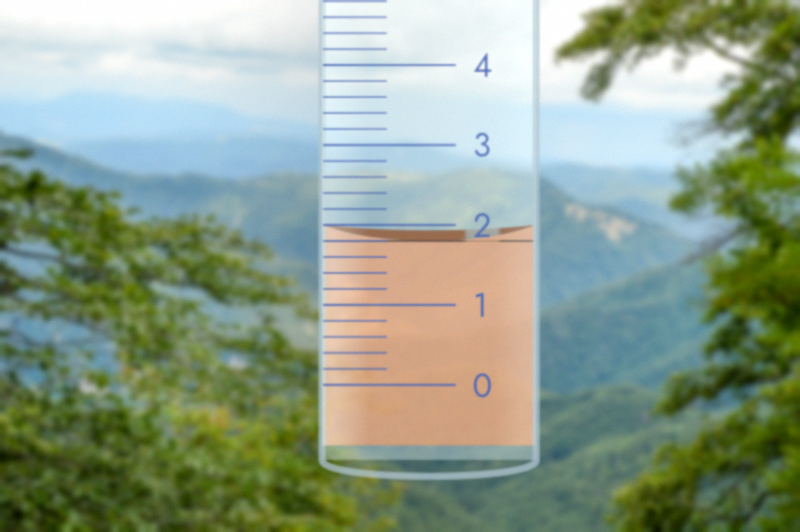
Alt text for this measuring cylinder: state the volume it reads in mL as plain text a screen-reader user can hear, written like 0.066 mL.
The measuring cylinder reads 1.8 mL
